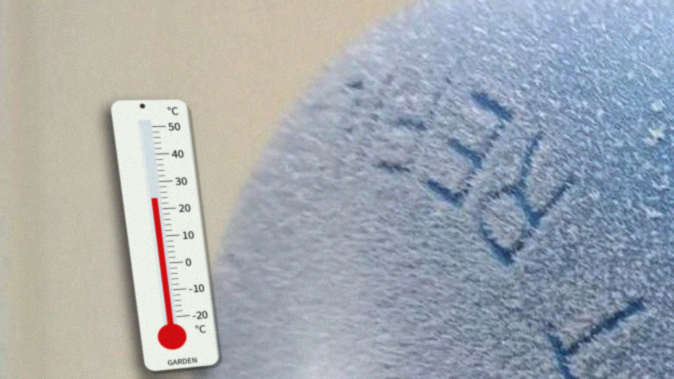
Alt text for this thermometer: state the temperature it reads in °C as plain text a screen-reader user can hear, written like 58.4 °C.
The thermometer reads 24 °C
